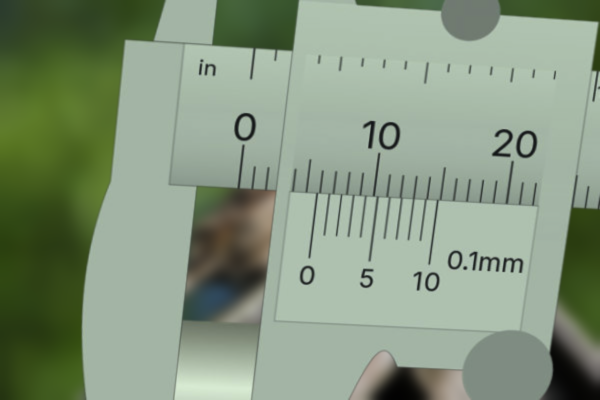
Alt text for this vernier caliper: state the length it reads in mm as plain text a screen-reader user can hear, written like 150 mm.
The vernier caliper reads 5.8 mm
